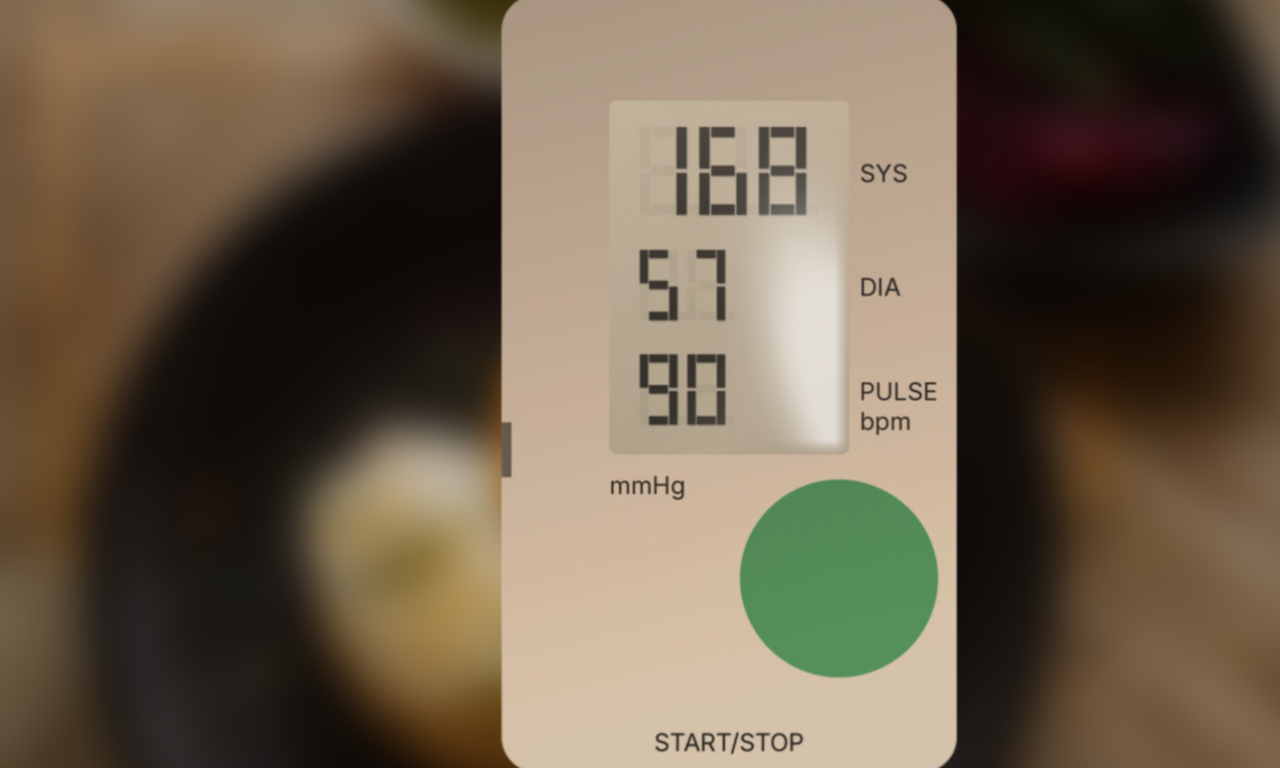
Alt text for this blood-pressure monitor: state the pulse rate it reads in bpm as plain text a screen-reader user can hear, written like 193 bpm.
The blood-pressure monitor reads 90 bpm
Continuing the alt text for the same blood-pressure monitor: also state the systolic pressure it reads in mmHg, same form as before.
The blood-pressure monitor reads 168 mmHg
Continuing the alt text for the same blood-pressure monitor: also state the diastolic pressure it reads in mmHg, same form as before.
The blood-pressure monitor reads 57 mmHg
